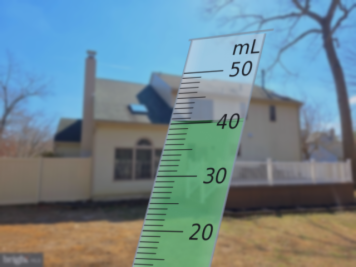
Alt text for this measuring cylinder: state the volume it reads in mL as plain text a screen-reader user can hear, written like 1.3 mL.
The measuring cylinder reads 40 mL
